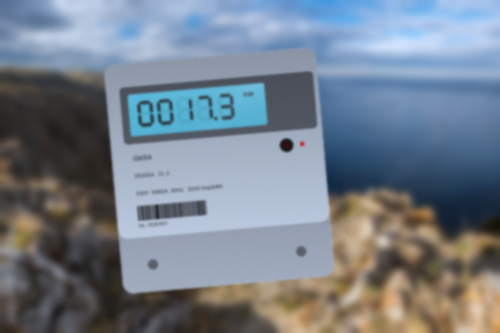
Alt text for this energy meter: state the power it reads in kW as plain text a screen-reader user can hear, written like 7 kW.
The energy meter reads 17.3 kW
